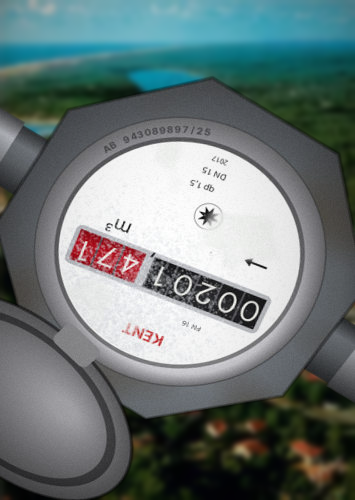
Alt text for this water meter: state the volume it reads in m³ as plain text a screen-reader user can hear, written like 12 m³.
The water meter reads 201.471 m³
